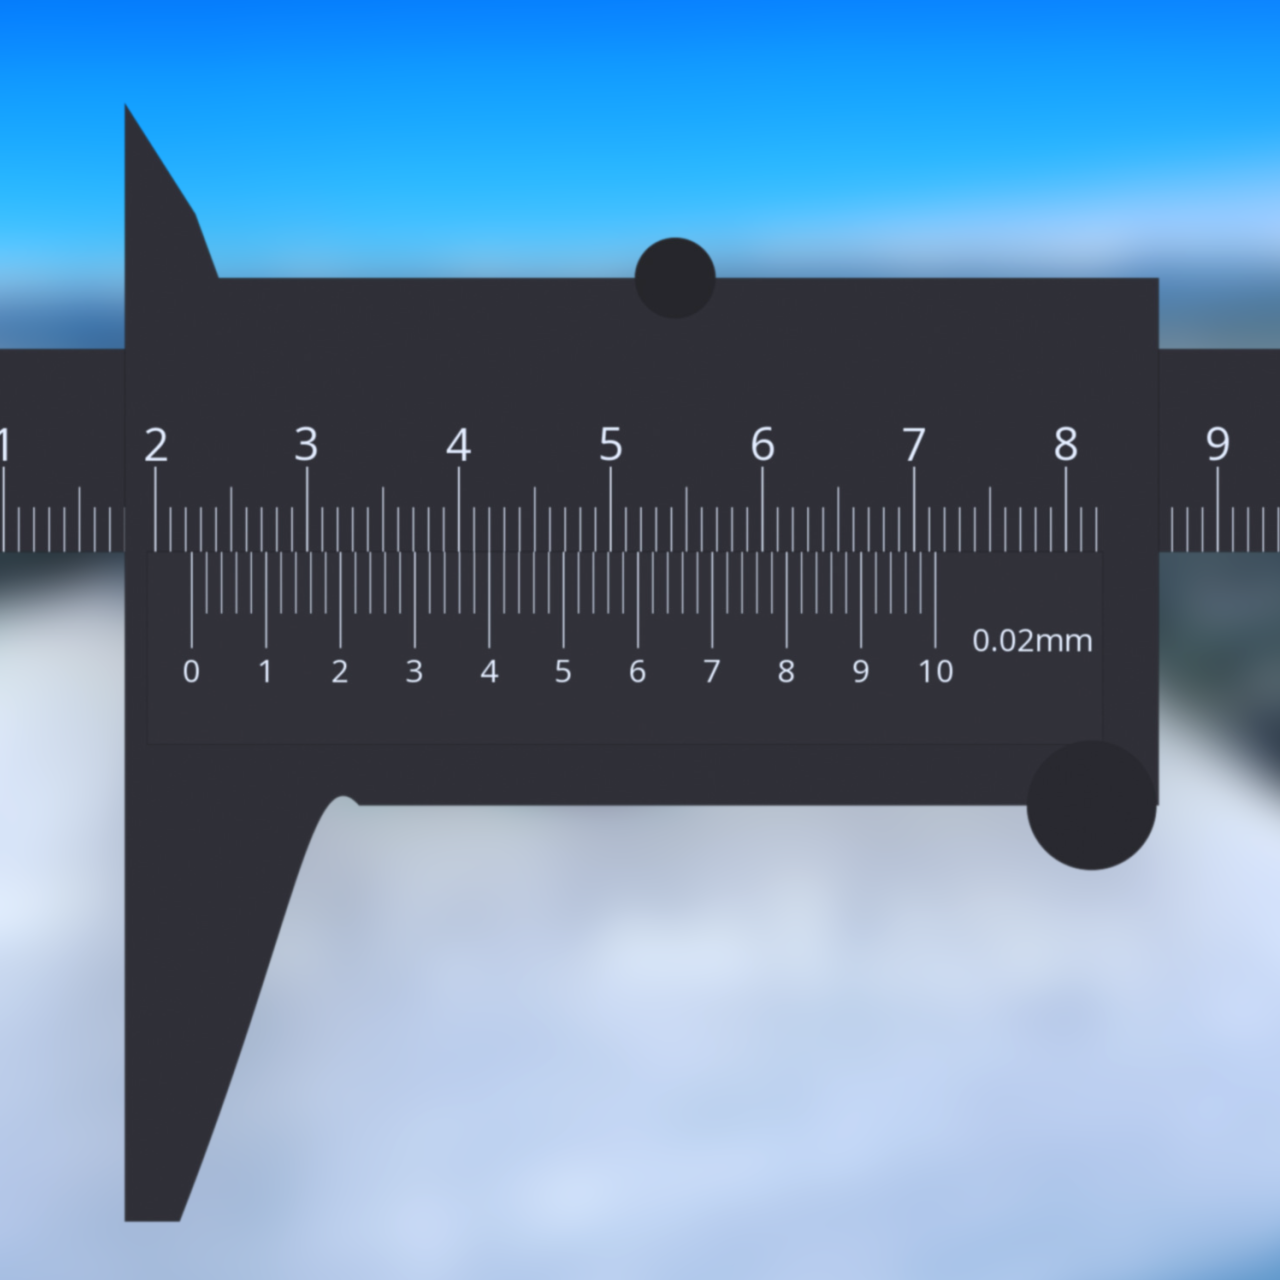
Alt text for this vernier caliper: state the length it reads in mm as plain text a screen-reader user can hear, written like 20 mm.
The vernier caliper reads 22.4 mm
